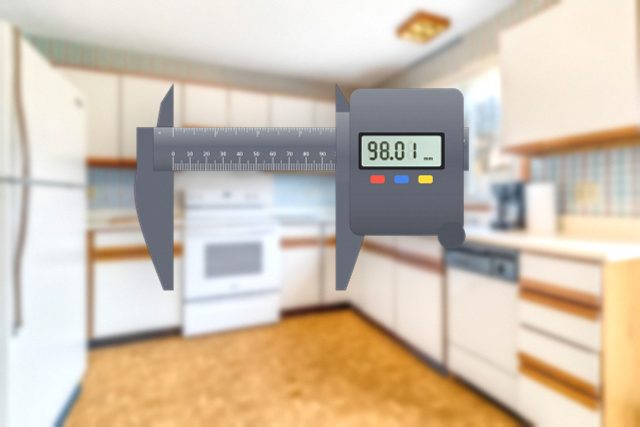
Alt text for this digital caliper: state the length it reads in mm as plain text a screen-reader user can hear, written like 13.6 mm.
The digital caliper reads 98.01 mm
